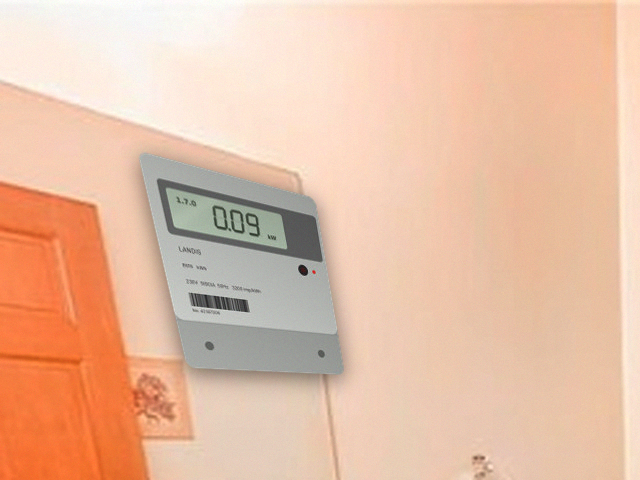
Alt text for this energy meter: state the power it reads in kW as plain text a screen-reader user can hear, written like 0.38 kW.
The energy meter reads 0.09 kW
